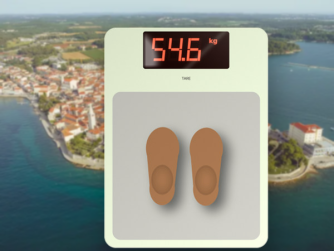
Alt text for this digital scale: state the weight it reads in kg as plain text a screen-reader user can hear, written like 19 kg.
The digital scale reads 54.6 kg
